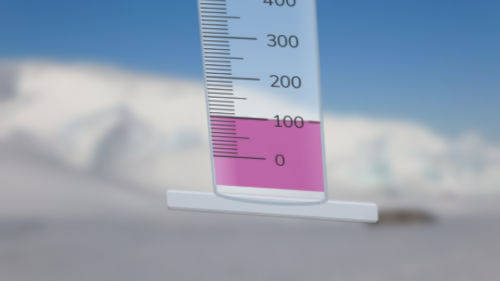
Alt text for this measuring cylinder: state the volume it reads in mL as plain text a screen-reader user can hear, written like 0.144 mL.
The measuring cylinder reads 100 mL
